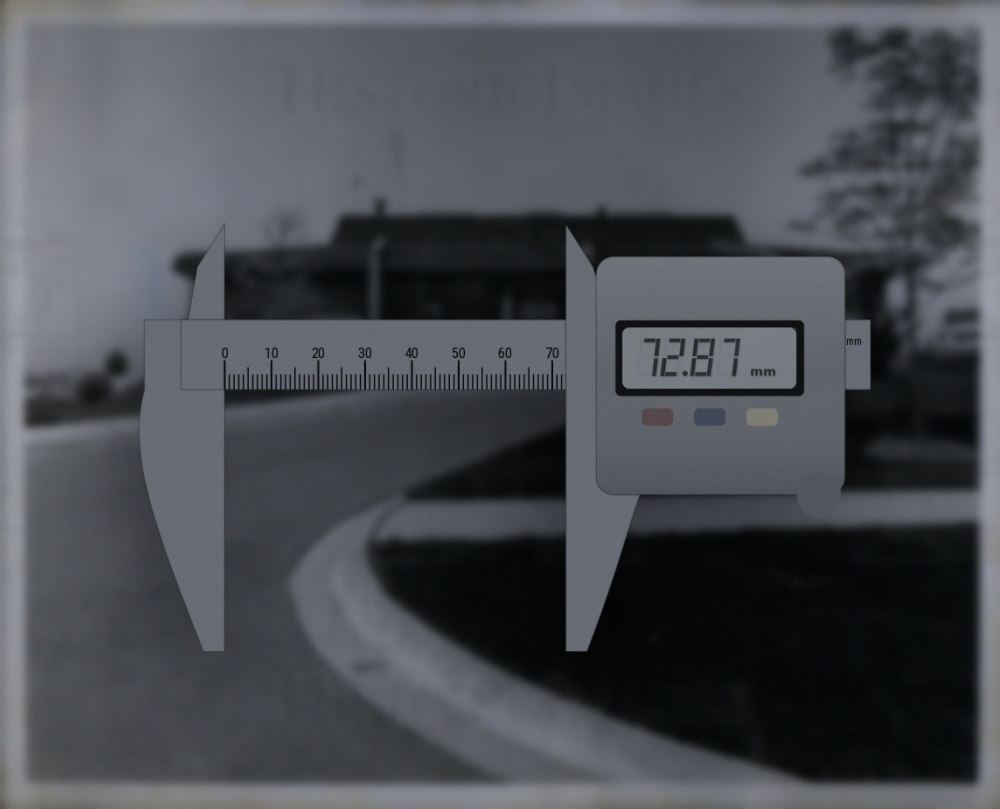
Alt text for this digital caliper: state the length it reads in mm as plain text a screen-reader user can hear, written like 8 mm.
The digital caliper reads 72.87 mm
